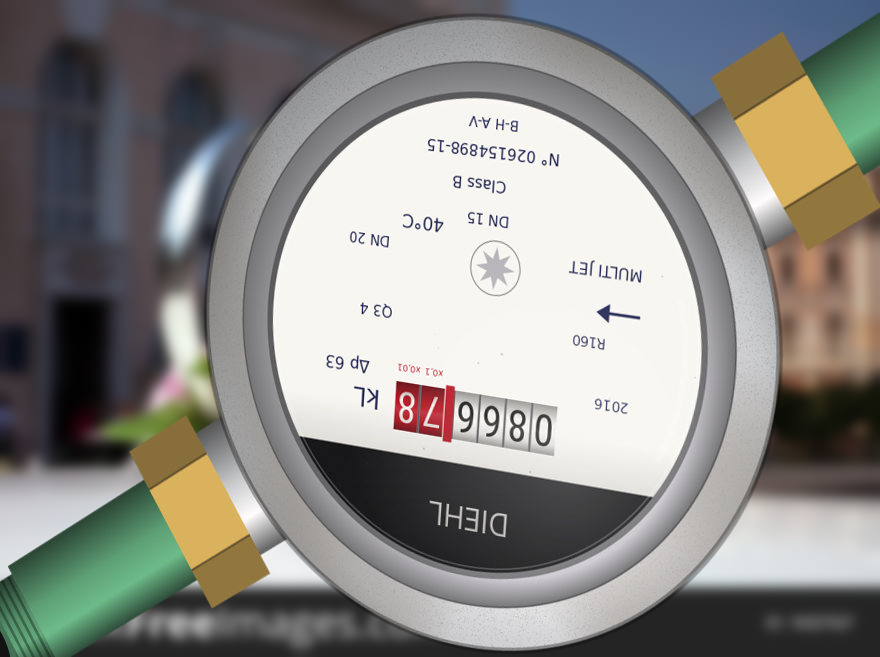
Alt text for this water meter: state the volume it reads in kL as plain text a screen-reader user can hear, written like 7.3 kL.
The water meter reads 866.78 kL
